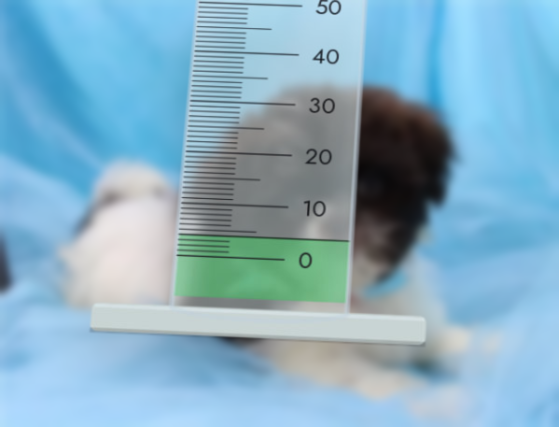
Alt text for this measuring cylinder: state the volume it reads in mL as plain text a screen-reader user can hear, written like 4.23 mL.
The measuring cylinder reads 4 mL
